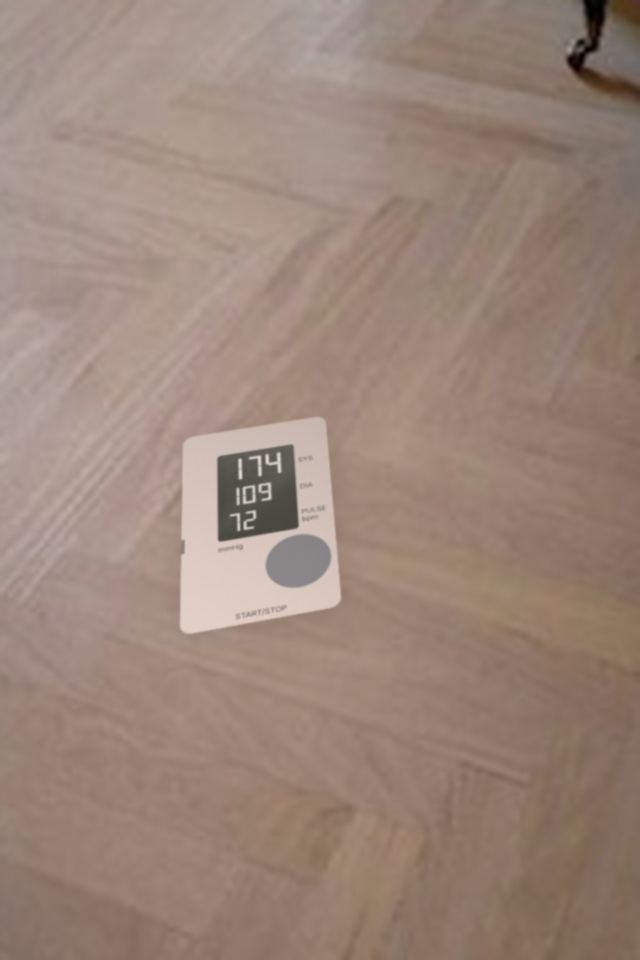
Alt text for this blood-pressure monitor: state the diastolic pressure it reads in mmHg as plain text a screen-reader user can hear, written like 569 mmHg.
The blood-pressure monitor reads 109 mmHg
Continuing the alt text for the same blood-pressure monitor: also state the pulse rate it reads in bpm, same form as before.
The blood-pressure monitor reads 72 bpm
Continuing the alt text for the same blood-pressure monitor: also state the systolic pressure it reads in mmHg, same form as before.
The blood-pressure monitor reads 174 mmHg
